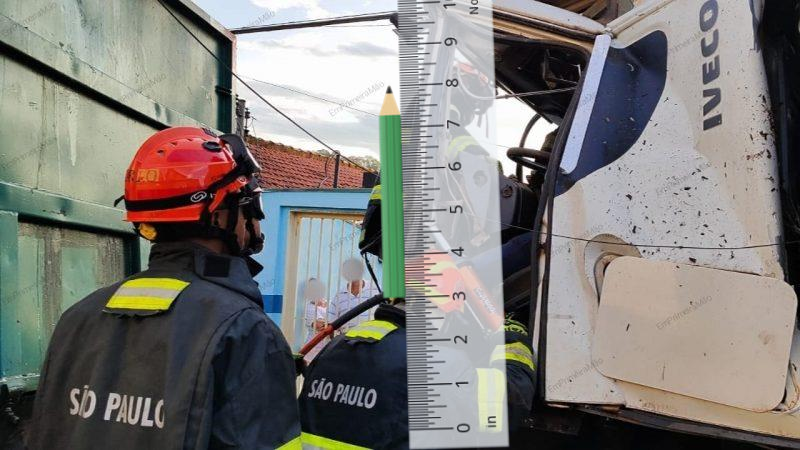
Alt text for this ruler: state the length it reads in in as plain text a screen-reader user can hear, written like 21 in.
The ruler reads 5 in
